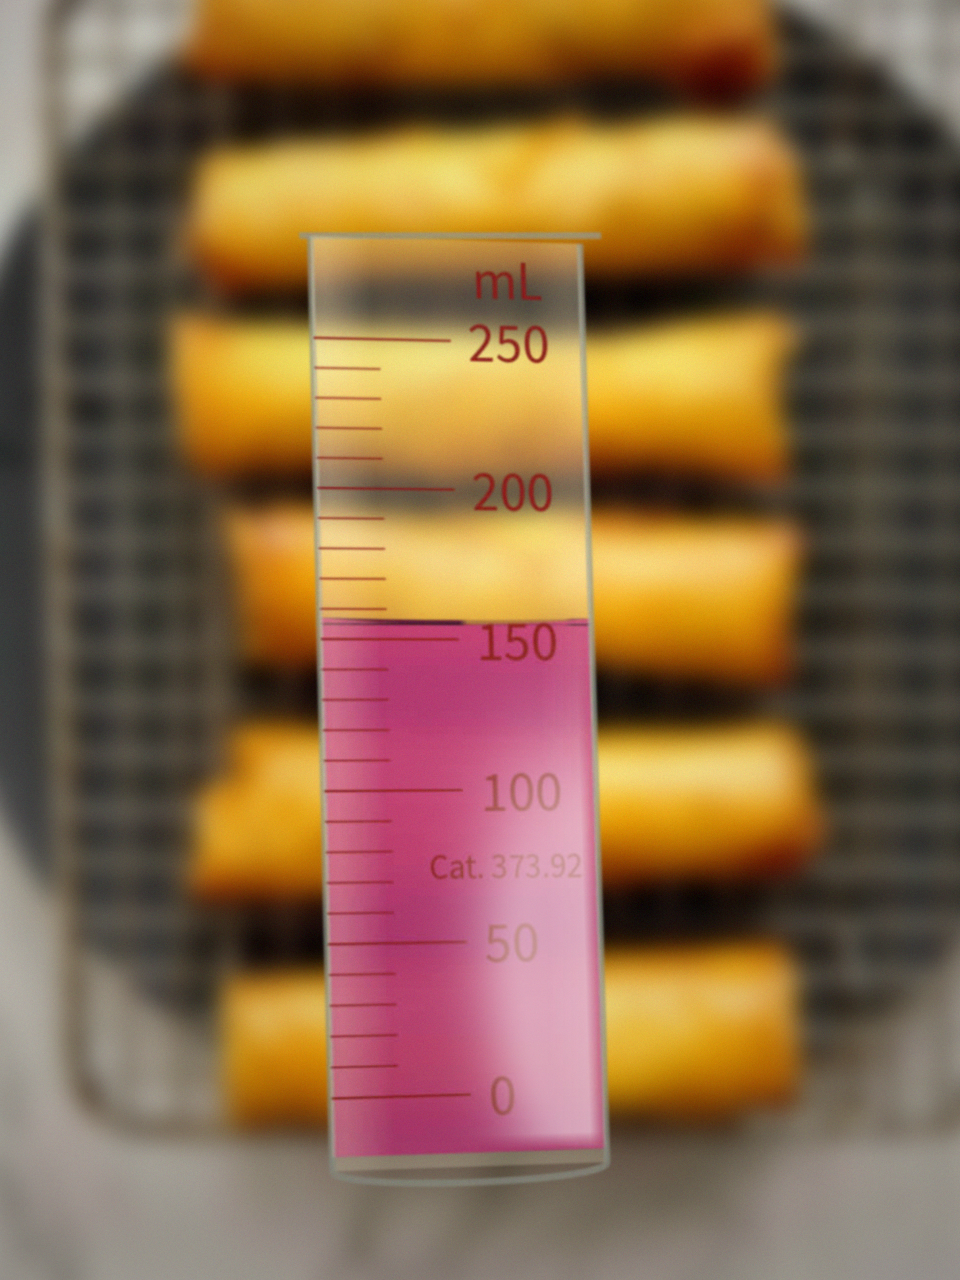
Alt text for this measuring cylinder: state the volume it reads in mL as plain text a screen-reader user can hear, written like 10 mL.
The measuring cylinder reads 155 mL
